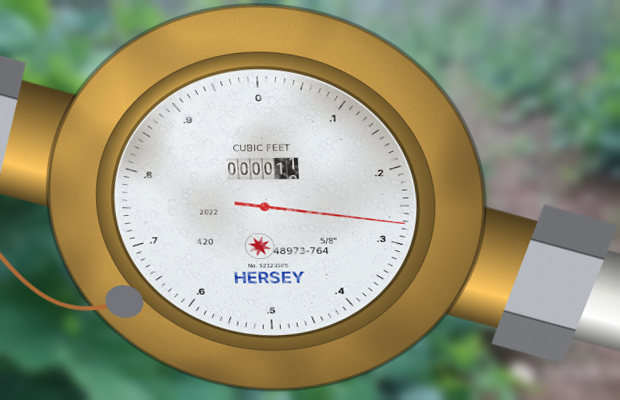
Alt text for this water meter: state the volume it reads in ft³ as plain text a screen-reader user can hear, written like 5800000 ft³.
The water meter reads 11.27 ft³
